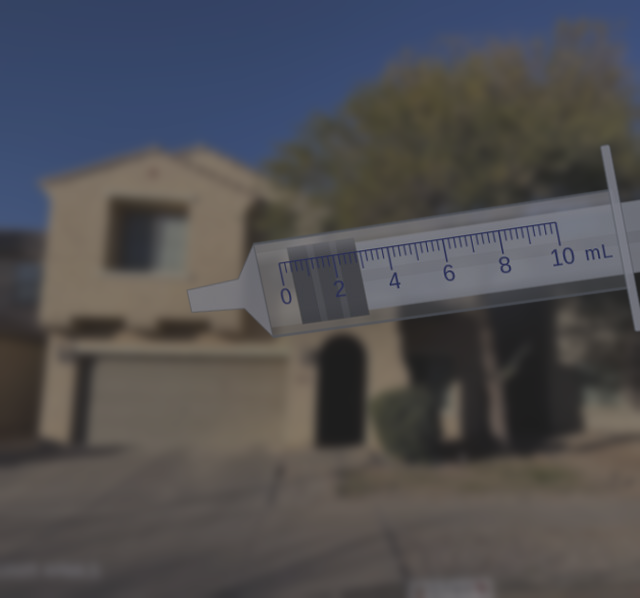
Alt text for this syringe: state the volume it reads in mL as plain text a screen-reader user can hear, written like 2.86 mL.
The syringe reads 0.4 mL
